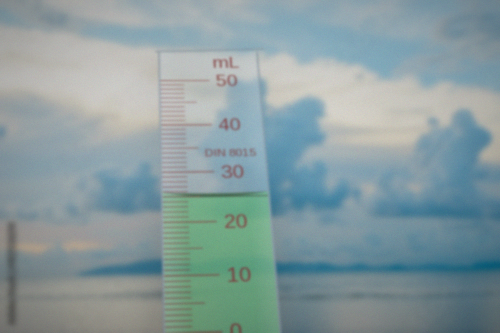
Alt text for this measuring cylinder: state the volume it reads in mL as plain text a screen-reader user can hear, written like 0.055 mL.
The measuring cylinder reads 25 mL
